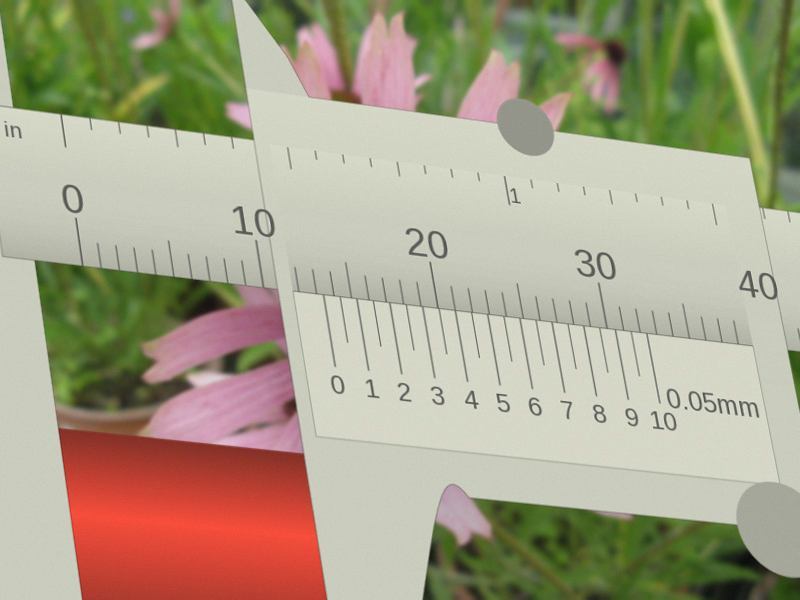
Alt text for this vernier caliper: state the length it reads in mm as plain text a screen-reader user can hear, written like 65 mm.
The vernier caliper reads 13.4 mm
